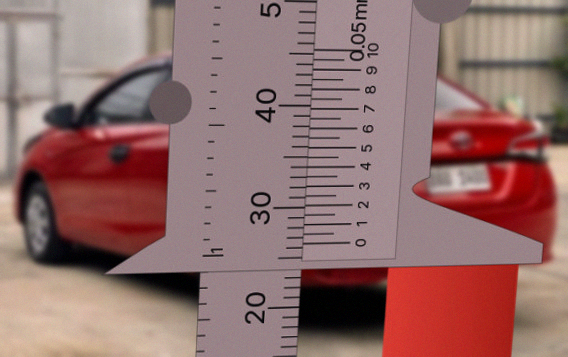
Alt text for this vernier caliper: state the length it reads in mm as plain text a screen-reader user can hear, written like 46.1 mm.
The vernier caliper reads 26.4 mm
